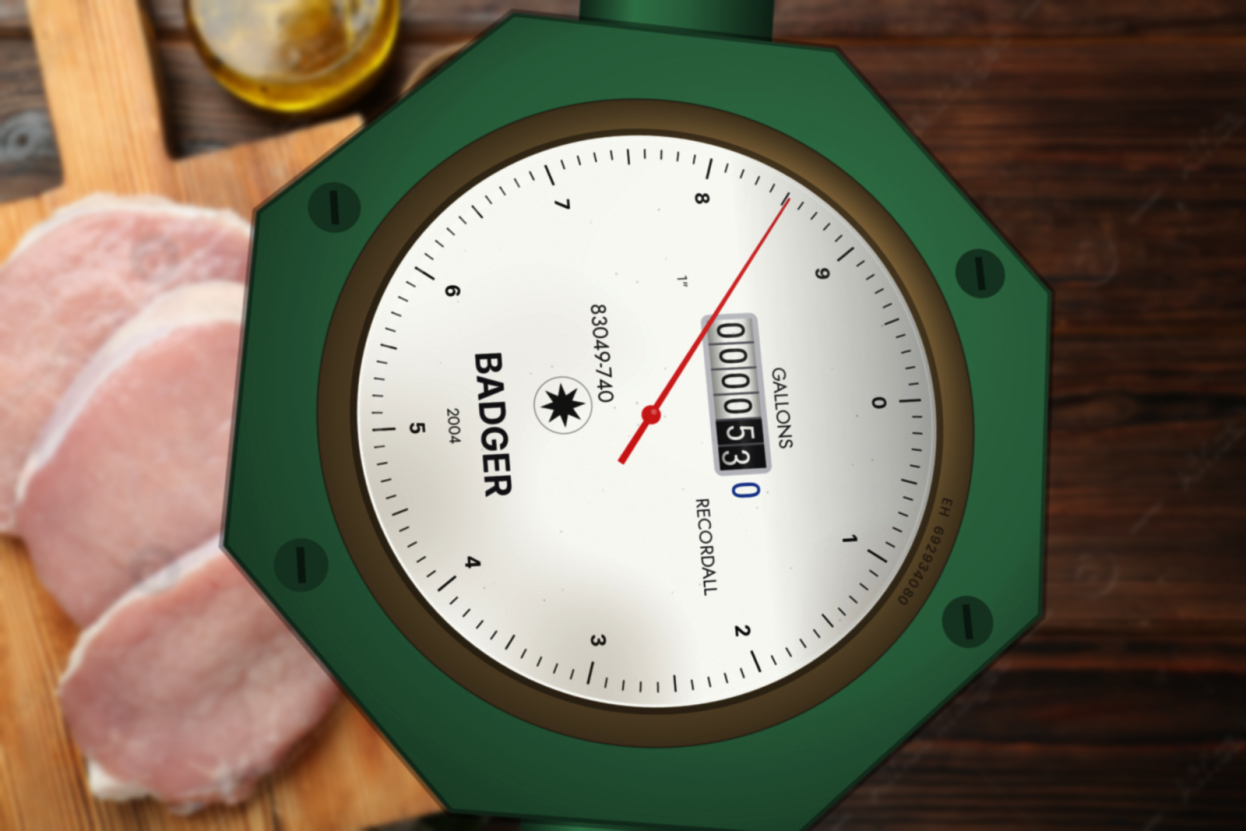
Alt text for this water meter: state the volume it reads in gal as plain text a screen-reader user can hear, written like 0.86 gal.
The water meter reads 528.5 gal
